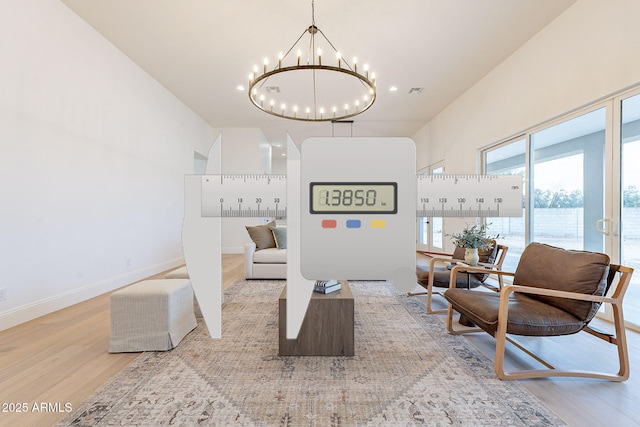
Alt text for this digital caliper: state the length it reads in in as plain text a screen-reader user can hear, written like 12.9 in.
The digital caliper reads 1.3850 in
